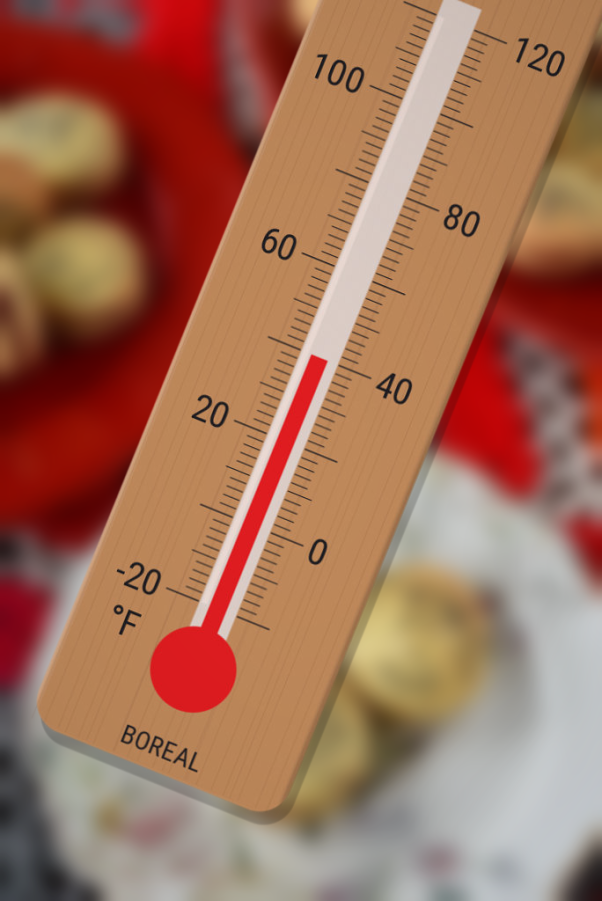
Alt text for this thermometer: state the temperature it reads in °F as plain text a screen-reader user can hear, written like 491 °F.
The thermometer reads 40 °F
